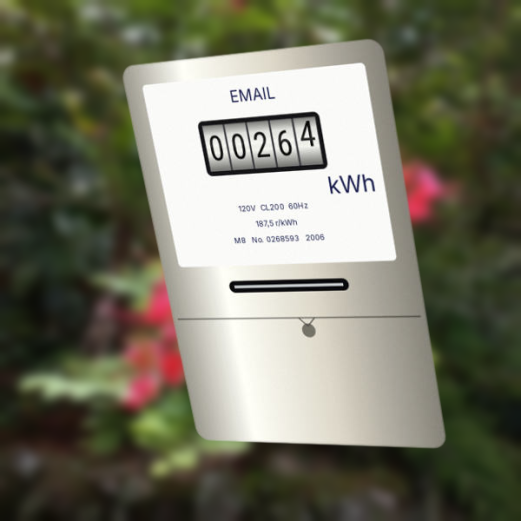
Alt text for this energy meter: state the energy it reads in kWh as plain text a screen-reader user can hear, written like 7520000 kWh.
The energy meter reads 264 kWh
